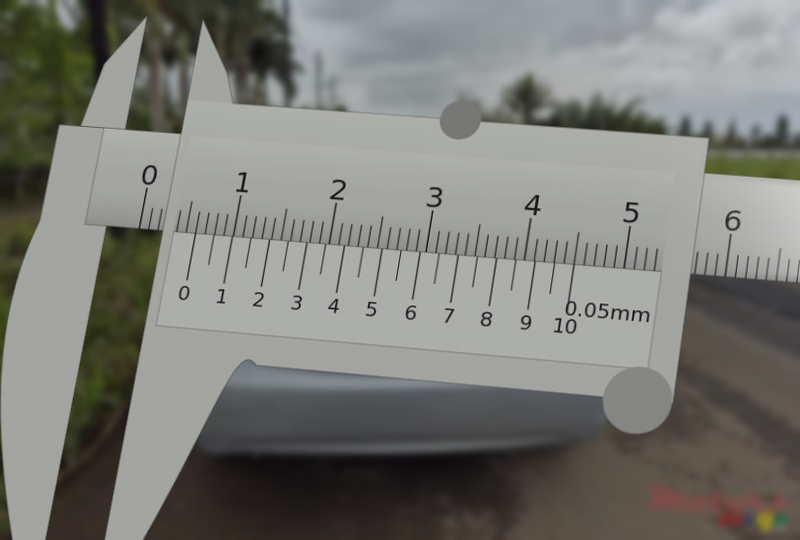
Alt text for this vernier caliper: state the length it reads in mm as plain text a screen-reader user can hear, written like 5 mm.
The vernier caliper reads 6.0 mm
